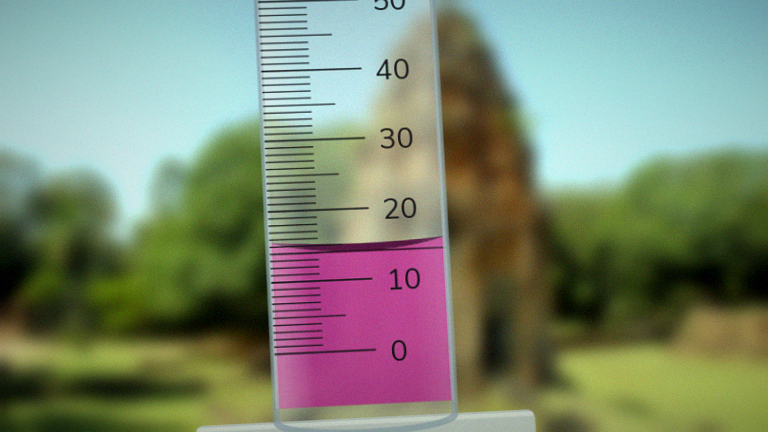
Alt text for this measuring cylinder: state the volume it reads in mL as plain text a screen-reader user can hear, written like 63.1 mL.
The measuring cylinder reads 14 mL
